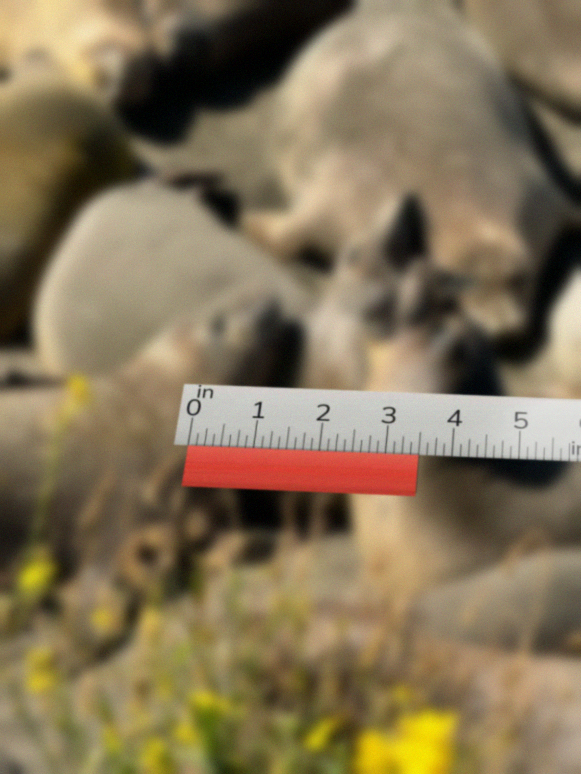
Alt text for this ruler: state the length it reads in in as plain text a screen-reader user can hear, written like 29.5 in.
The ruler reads 3.5 in
